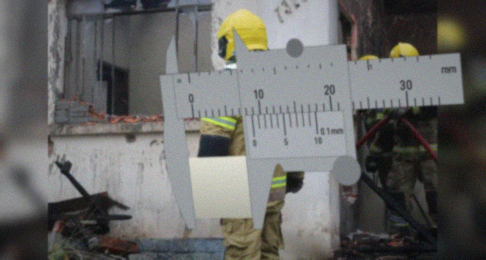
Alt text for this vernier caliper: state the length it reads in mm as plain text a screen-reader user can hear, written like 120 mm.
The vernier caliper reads 8.8 mm
